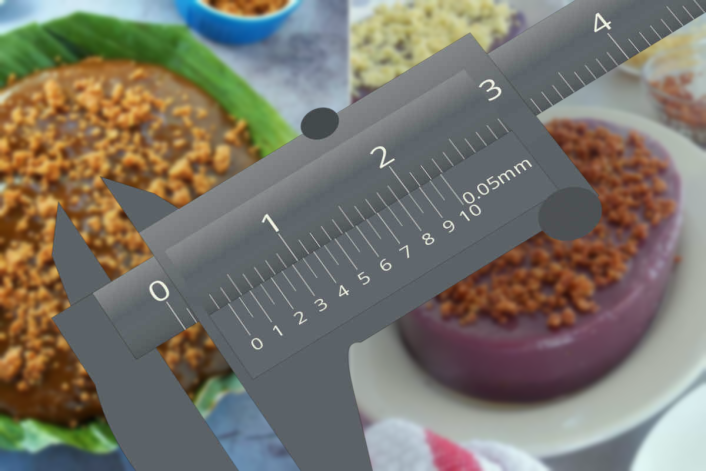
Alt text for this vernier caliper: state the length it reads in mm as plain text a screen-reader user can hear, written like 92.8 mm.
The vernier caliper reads 3.8 mm
